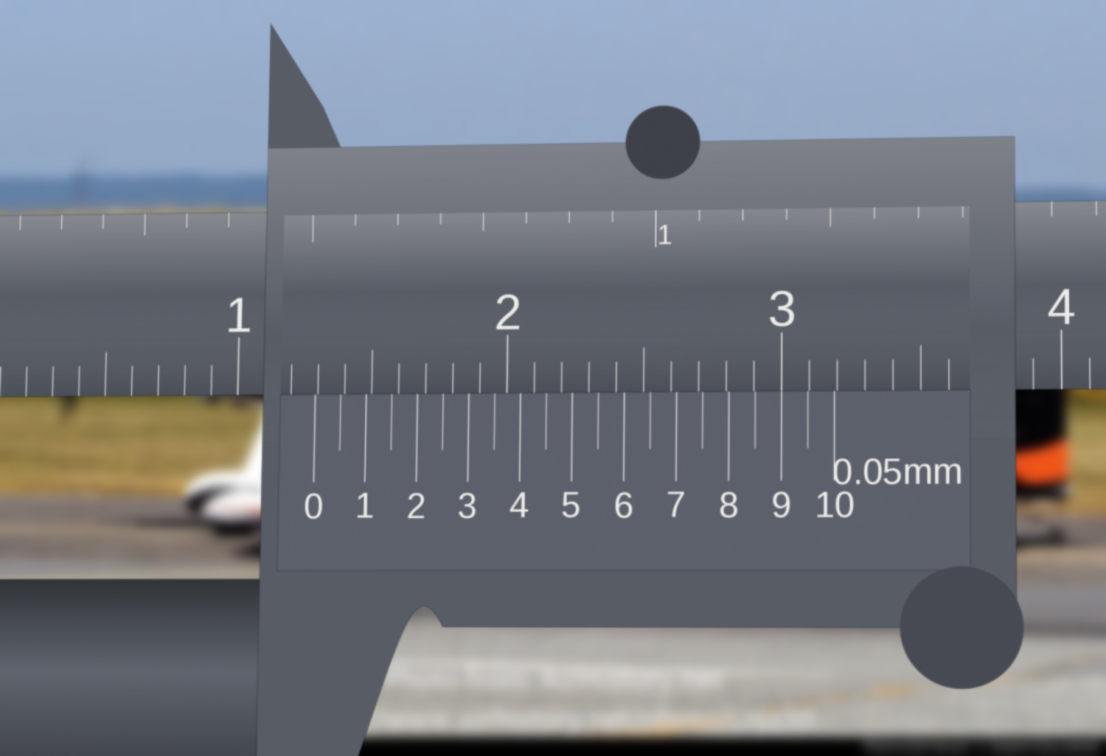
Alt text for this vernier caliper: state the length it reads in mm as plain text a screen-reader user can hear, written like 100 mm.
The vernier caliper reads 12.90 mm
